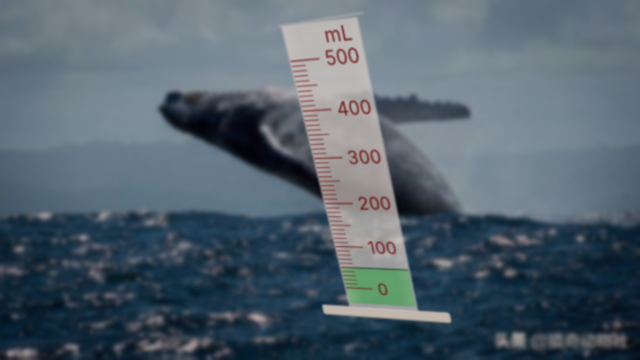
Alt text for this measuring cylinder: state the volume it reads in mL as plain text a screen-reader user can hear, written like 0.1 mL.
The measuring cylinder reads 50 mL
